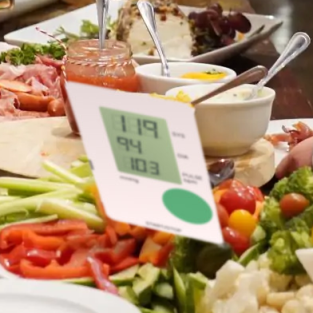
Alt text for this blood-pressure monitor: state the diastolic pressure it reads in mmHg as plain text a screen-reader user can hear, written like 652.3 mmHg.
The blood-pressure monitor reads 94 mmHg
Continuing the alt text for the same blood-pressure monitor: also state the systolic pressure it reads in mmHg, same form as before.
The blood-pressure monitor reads 119 mmHg
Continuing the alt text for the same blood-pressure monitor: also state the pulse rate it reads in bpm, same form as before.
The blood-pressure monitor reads 103 bpm
